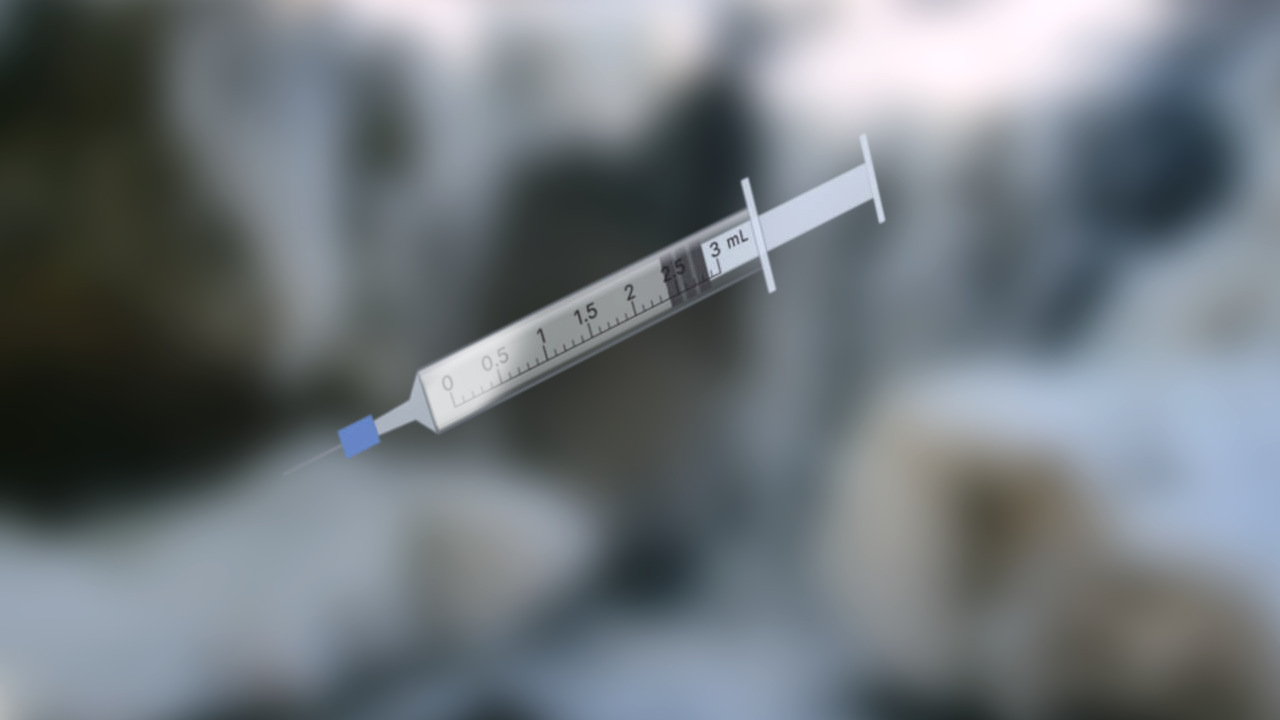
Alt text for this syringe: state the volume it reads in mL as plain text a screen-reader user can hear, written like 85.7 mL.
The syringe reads 2.4 mL
